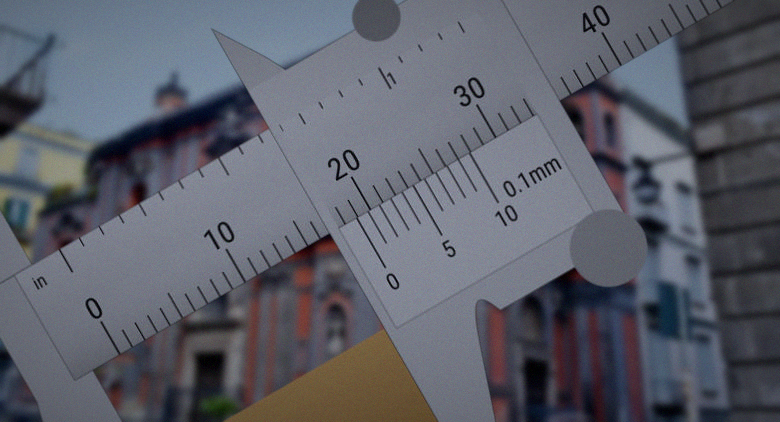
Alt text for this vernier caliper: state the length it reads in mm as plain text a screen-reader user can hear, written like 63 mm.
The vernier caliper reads 18.9 mm
